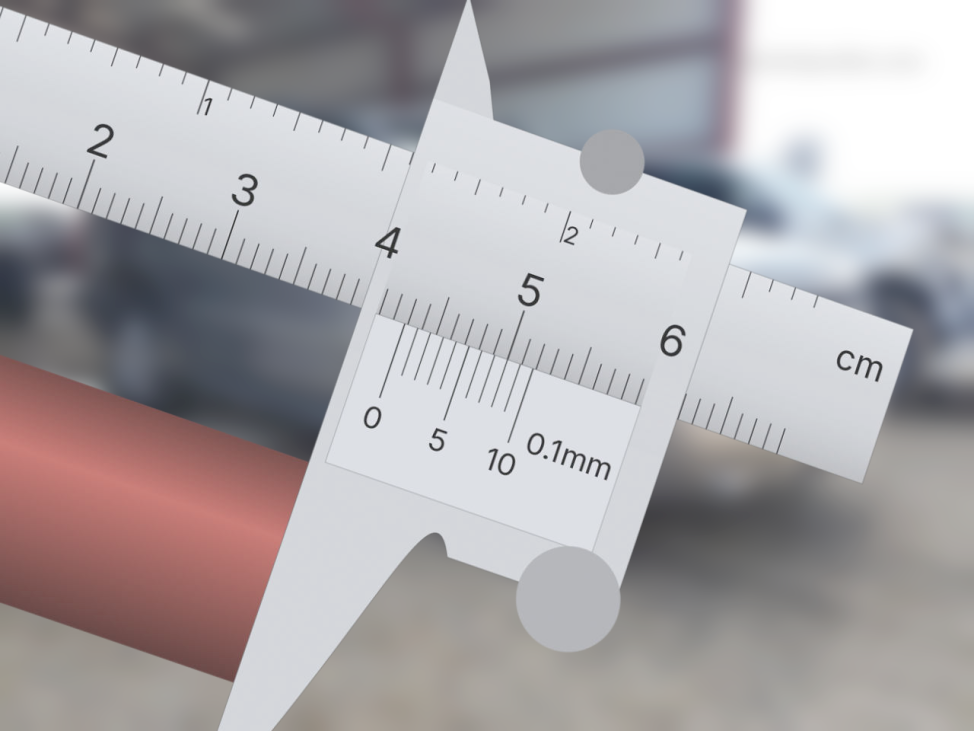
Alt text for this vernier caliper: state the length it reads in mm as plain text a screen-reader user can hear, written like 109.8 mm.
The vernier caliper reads 42.8 mm
